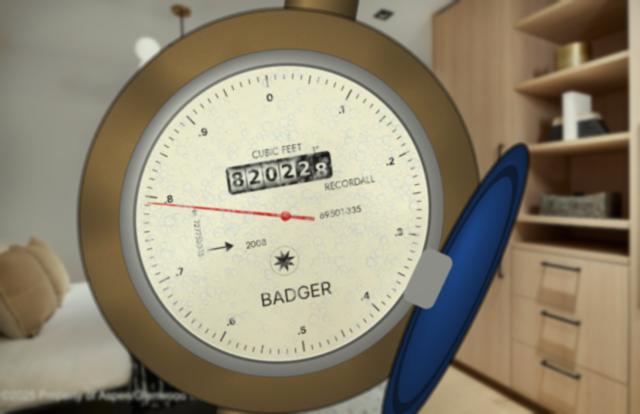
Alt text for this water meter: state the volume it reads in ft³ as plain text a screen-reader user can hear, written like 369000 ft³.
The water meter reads 820227.79 ft³
